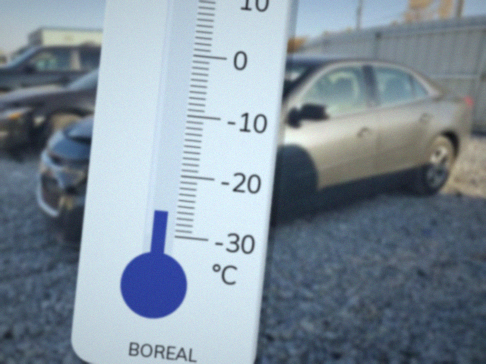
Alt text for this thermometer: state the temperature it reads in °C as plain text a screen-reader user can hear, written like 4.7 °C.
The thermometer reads -26 °C
